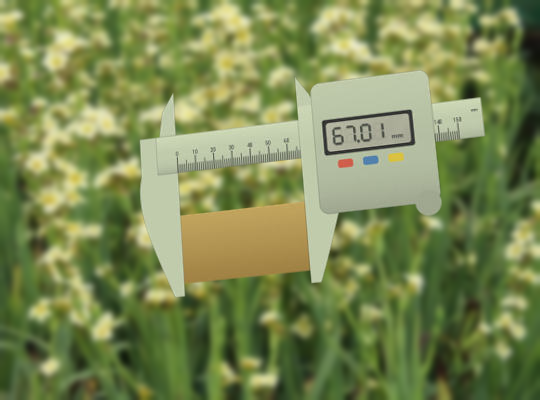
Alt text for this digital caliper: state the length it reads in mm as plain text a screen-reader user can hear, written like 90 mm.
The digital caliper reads 67.01 mm
